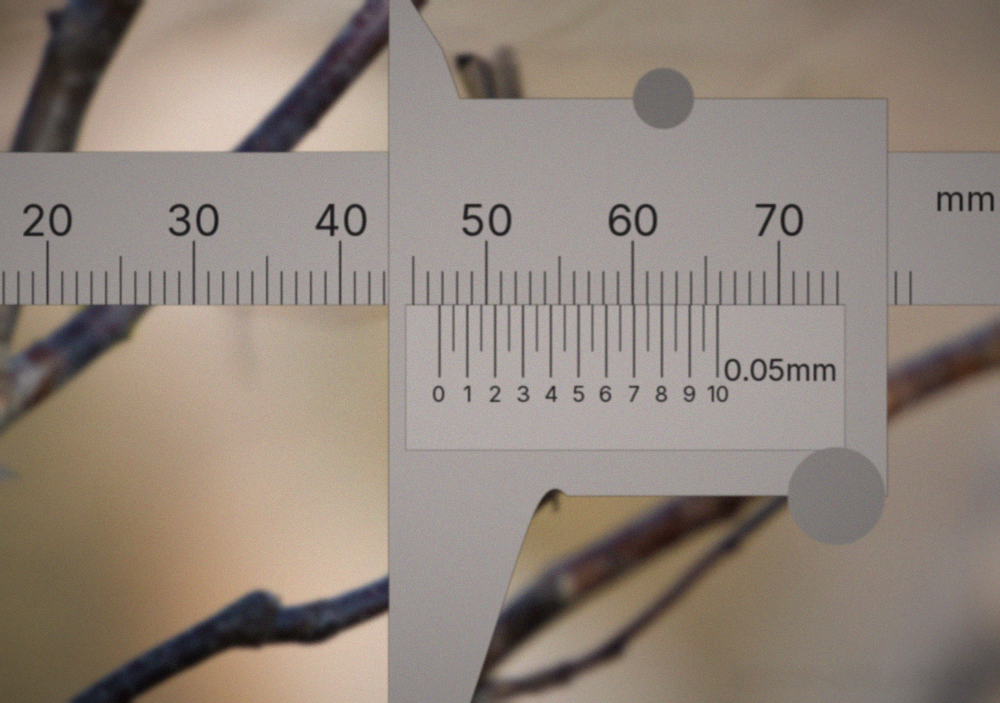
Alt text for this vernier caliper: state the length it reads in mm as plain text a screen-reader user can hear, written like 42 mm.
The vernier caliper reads 46.8 mm
